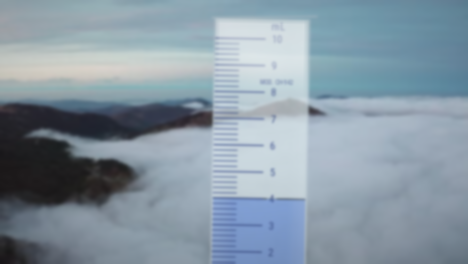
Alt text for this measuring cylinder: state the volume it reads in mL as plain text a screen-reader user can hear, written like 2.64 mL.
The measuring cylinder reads 4 mL
